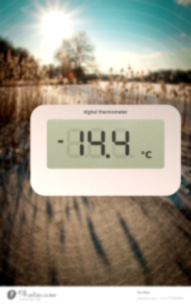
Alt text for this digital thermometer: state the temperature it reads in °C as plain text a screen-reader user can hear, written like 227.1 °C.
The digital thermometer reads -14.4 °C
